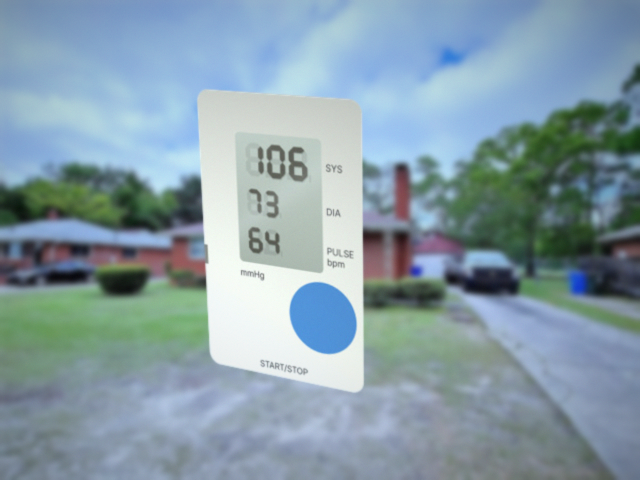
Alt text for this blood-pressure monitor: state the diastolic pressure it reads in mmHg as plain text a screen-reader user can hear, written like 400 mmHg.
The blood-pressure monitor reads 73 mmHg
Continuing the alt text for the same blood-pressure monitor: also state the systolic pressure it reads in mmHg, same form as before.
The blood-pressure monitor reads 106 mmHg
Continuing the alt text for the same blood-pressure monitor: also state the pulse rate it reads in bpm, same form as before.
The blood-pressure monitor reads 64 bpm
